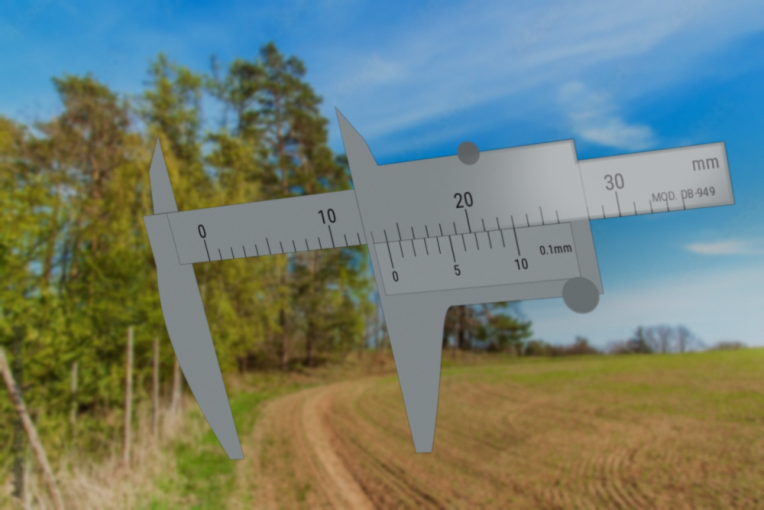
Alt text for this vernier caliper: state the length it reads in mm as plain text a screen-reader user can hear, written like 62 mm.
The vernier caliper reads 14.0 mm
